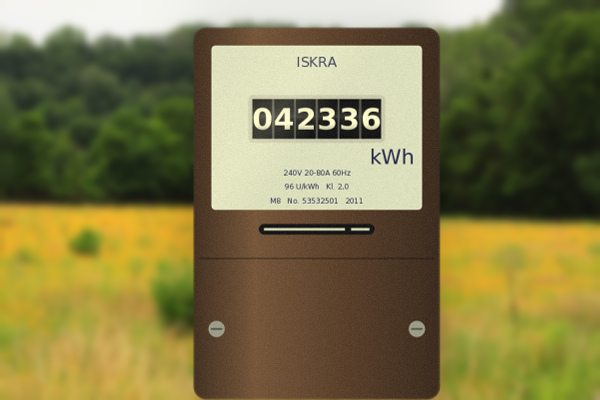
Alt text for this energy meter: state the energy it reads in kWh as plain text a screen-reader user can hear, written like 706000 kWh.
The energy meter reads 42336 kWh
